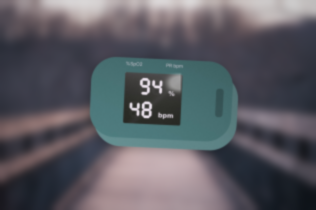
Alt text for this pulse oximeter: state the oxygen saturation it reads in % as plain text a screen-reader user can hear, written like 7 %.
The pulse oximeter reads 94 %
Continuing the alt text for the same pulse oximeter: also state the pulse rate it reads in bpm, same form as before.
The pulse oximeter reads 48 bpm
